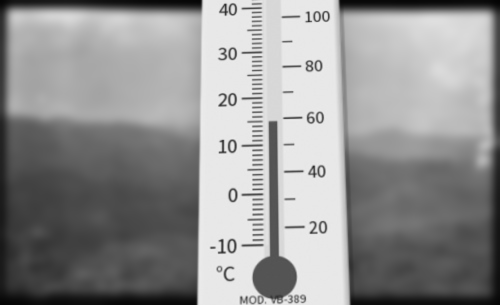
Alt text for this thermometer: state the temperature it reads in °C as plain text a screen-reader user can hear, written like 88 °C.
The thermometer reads 15 °C
